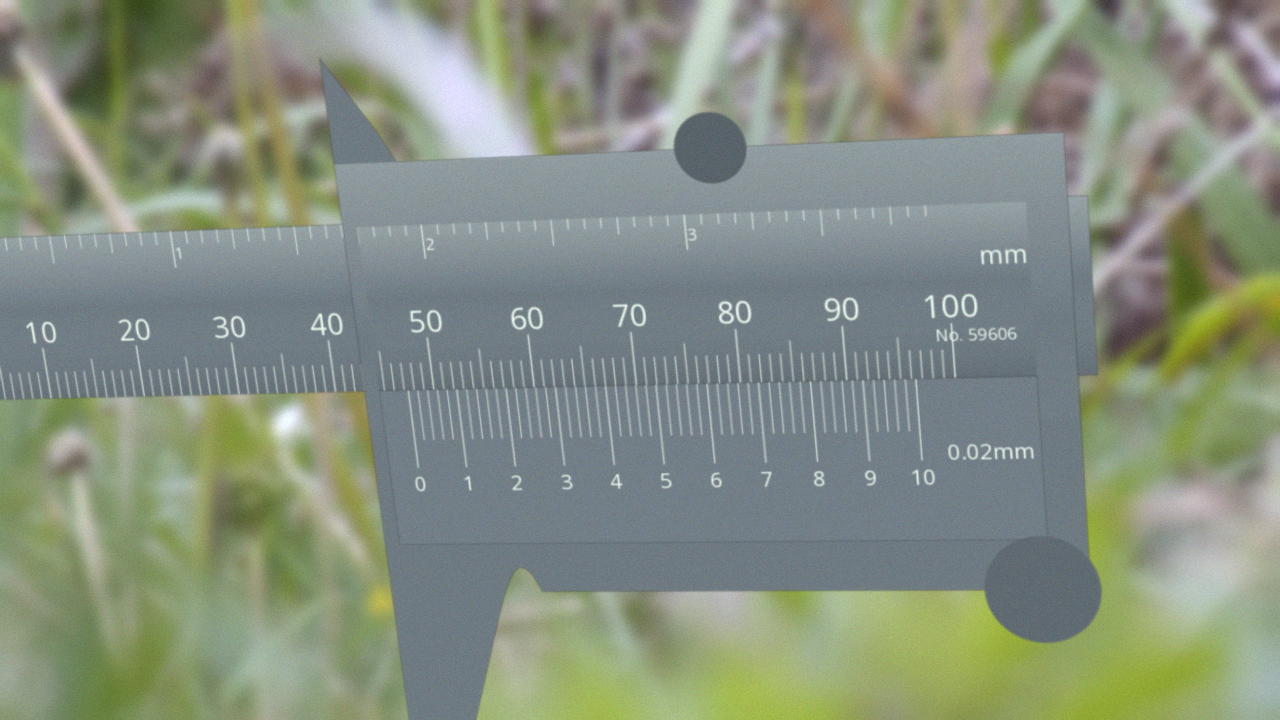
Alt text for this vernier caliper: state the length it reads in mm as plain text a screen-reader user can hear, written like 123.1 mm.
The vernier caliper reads 47.4 mm
